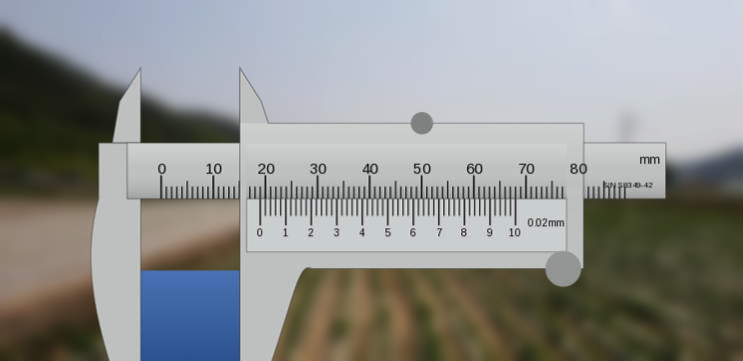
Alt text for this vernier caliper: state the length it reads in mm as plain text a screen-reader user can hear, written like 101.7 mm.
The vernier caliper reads 19.0 mm
